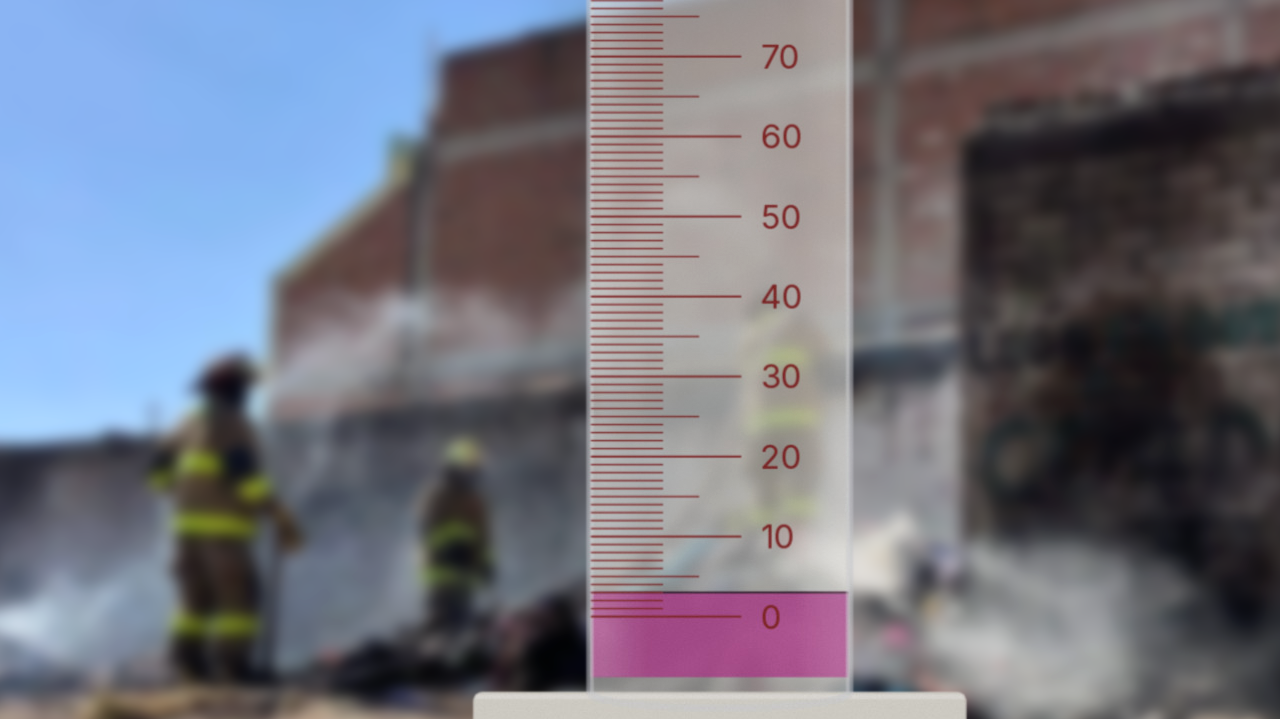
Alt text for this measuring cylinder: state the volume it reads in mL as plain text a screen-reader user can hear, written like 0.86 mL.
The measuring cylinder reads 3 mL
